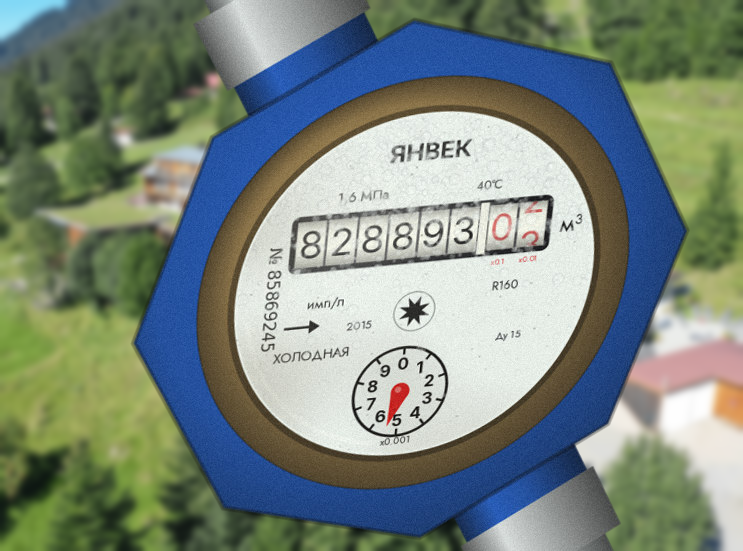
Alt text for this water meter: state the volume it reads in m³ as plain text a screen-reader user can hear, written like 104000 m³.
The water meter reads 828893.025 m³
